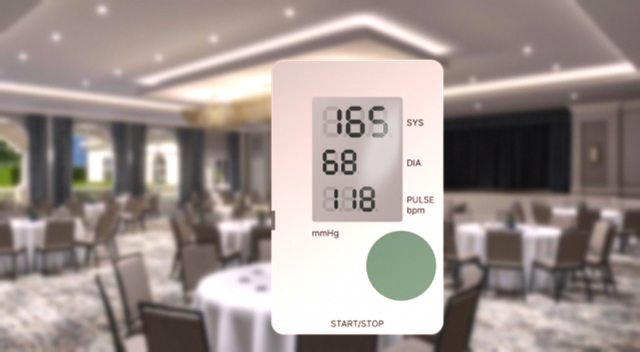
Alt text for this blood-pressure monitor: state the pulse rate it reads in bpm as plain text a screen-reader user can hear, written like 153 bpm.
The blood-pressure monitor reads 118 bpm
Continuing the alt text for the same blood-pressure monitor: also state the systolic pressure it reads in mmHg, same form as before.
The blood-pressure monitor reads 165 mmHg
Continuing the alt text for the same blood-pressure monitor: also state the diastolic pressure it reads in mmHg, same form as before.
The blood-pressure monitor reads 68 mmHg
